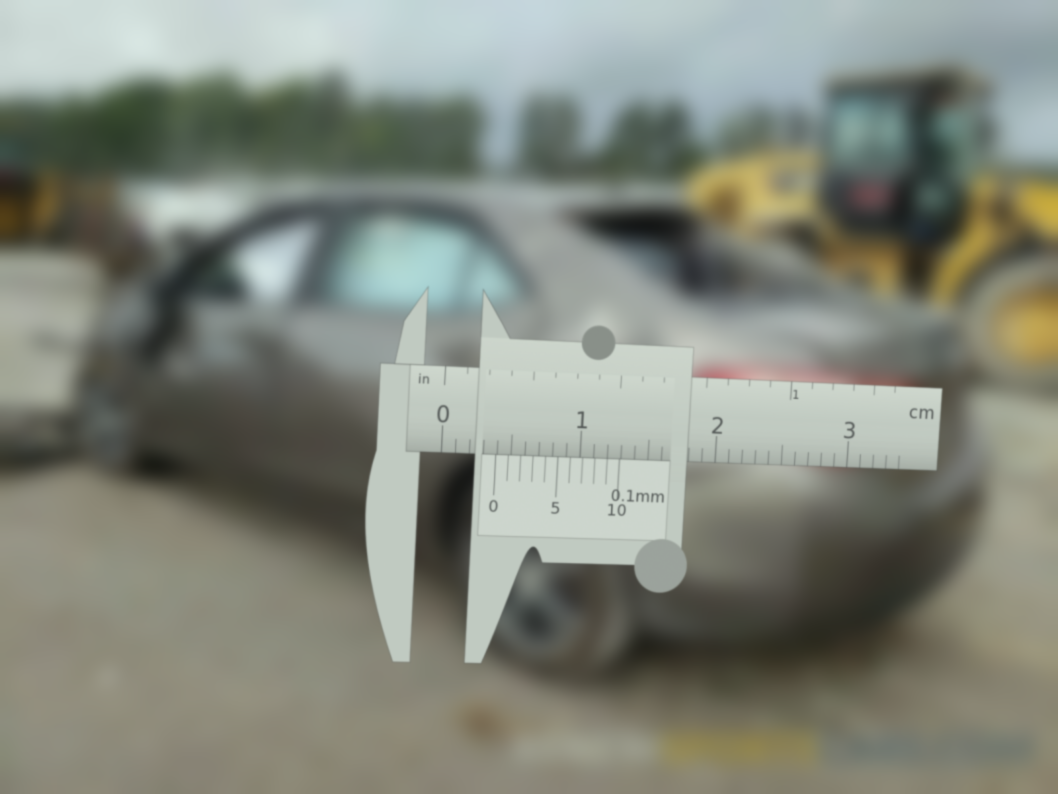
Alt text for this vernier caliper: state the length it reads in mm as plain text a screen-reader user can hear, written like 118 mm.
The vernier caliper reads 3.9 mm
